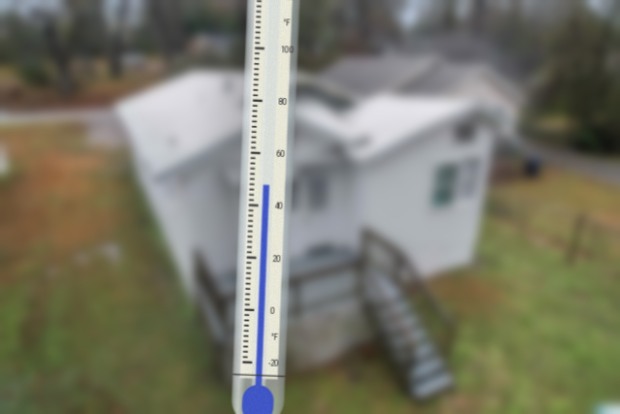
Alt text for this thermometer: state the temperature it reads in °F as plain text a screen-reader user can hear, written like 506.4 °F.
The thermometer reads 48 °F
